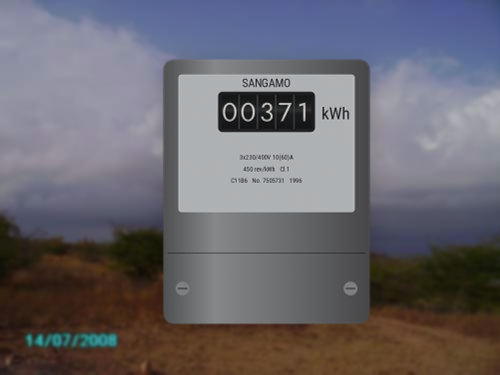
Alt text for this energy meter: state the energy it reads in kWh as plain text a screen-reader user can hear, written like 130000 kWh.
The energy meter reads 371 kWh
